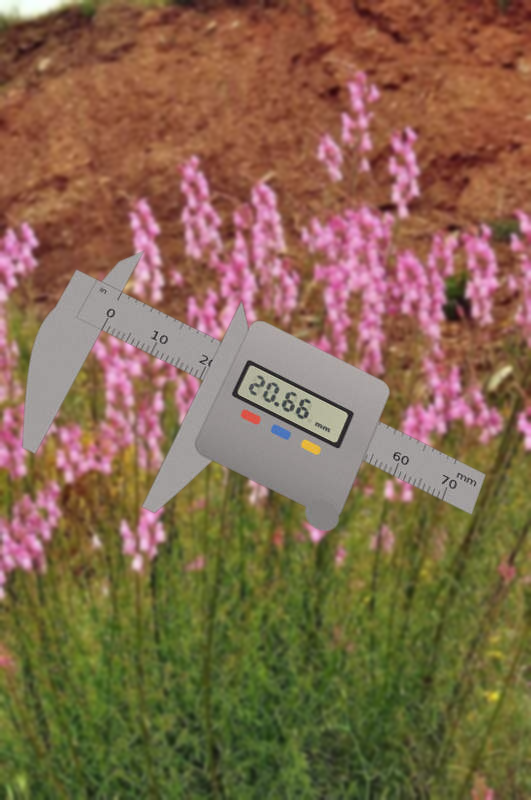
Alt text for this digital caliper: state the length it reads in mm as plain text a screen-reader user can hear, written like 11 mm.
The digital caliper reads 20.66 mm
